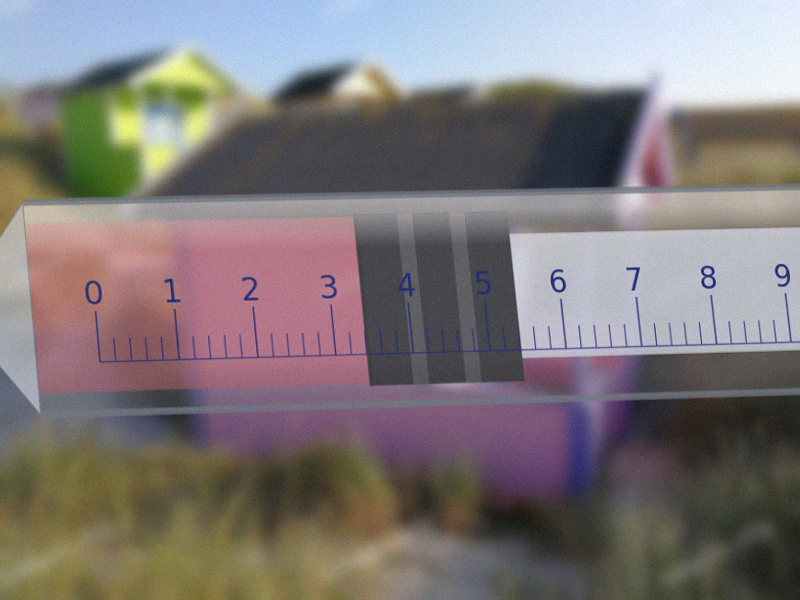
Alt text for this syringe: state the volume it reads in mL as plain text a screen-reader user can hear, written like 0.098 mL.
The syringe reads 3.4 mL
